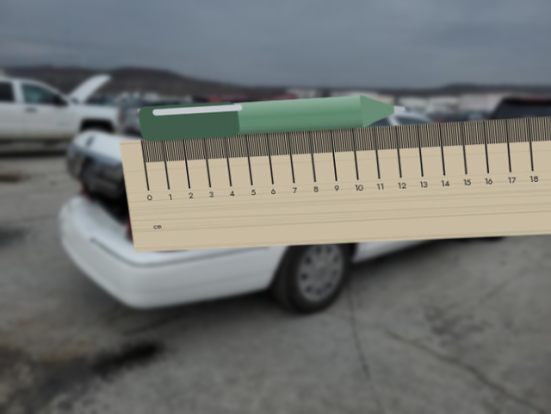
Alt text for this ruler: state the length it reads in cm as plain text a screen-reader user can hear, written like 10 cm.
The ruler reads 12.5 cm
